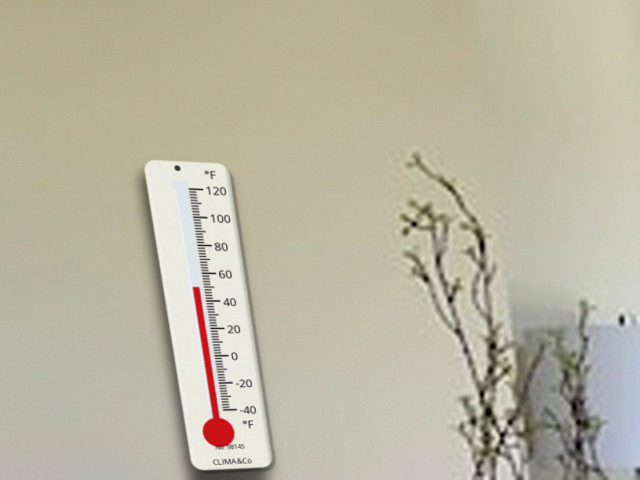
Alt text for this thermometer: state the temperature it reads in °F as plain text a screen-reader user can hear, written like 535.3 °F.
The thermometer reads 50 °F
